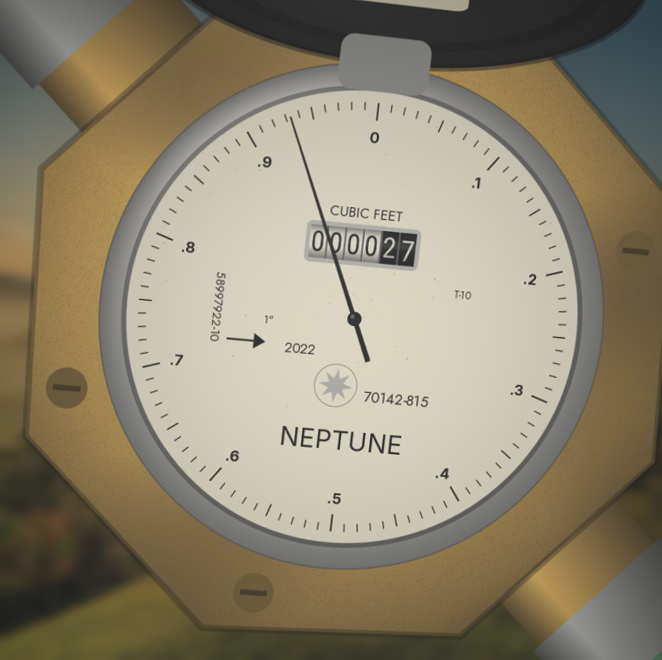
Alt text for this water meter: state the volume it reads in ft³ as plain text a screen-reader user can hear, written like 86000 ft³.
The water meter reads 26.93 ft³
